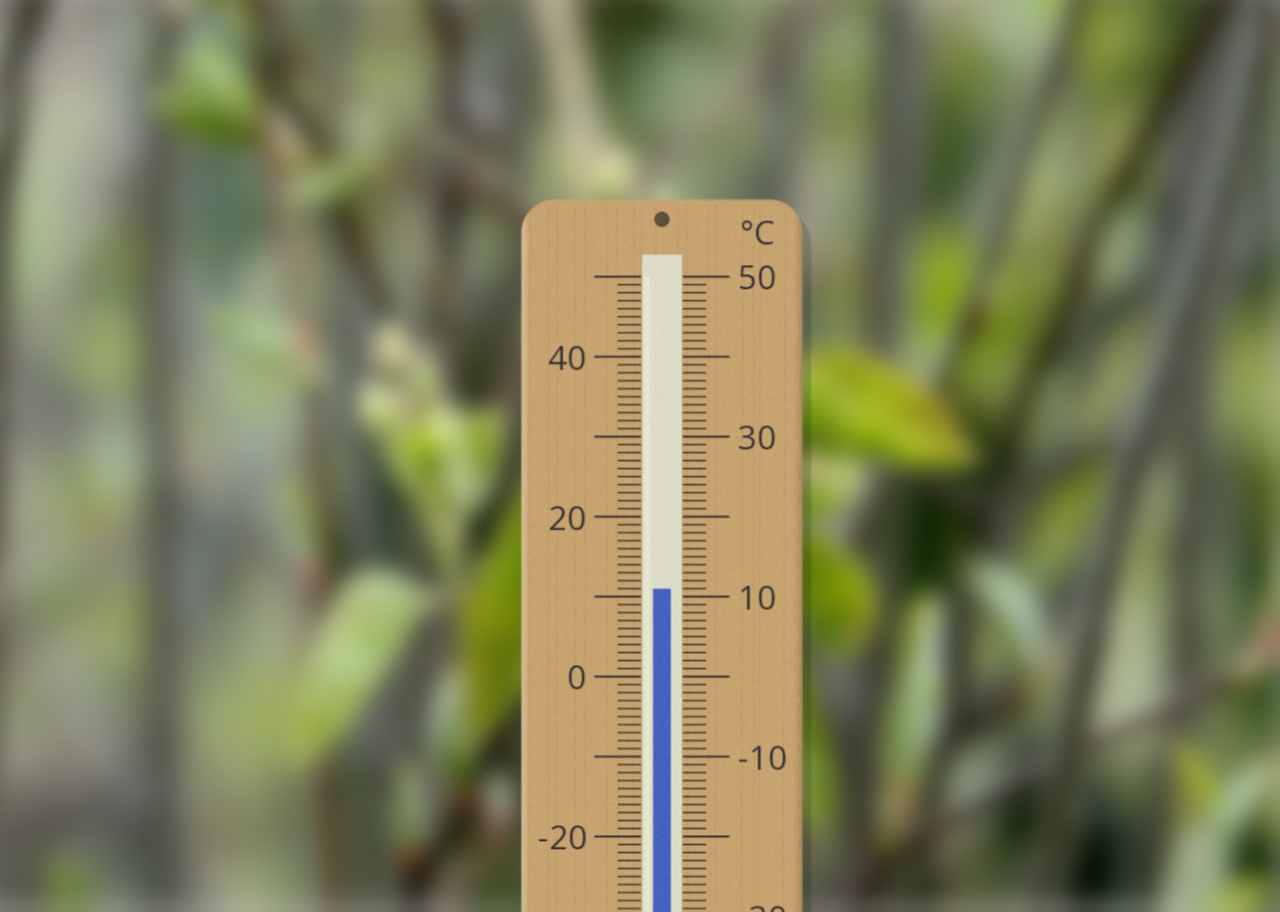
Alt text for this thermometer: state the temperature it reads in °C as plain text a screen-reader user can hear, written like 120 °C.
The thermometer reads 11 °C
